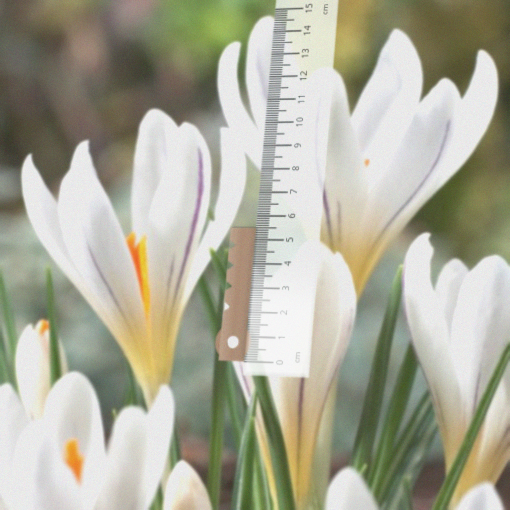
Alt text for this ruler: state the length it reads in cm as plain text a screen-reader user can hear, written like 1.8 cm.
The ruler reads 5.5 cm
